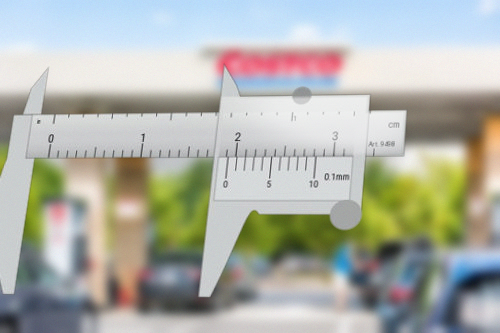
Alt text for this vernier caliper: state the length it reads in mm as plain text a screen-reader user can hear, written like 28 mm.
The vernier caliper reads 19.2 mm
